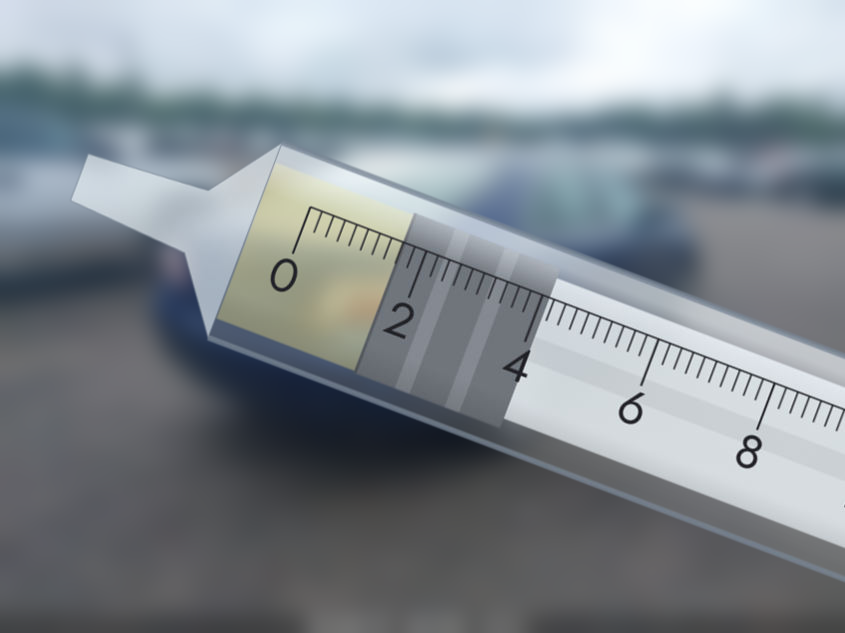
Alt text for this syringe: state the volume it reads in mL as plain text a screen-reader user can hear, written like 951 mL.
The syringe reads 1.6 mL
